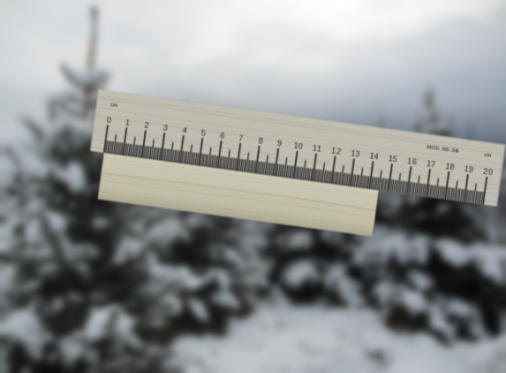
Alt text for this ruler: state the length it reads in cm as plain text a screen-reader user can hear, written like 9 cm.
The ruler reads 14.5 cm
